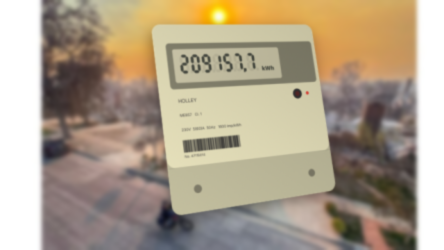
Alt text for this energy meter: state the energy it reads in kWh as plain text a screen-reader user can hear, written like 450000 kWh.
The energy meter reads 209157.7 kWh
